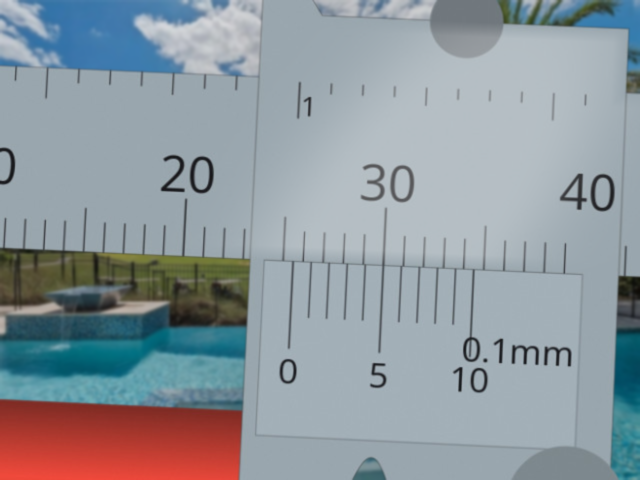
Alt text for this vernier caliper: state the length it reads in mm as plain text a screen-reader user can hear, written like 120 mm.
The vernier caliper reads 25.5 mm
